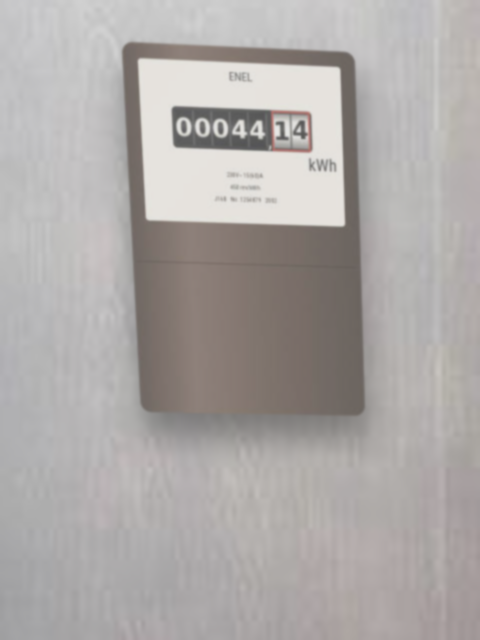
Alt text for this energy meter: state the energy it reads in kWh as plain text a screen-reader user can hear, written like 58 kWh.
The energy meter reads 44.14 kWh
